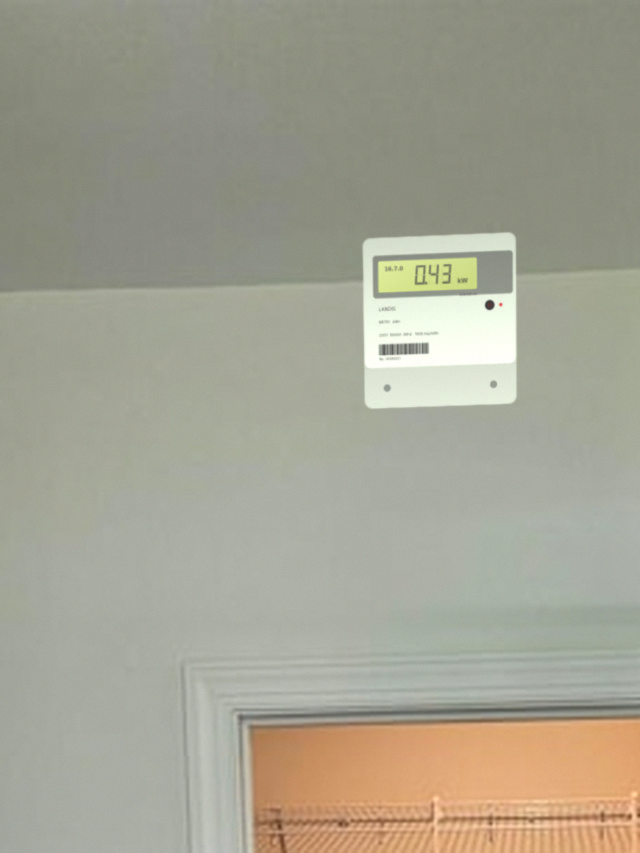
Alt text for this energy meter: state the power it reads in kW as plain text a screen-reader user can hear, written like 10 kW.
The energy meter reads 0.43 kW
